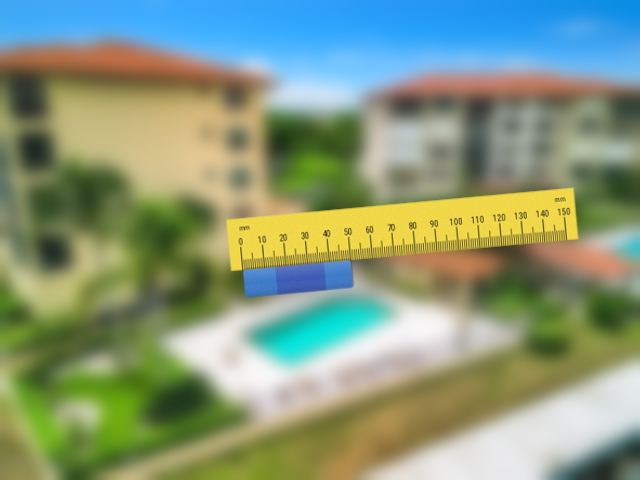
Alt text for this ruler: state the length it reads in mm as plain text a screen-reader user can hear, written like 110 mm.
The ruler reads 50 mm
